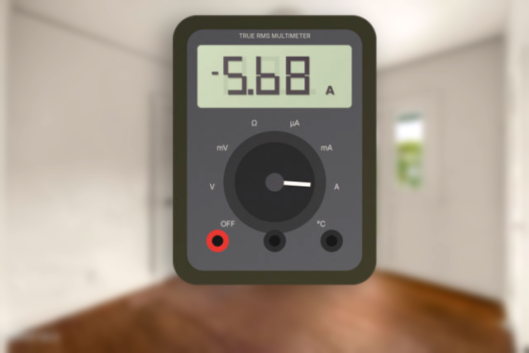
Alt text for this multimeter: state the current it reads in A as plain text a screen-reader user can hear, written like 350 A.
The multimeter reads -5.68 A
